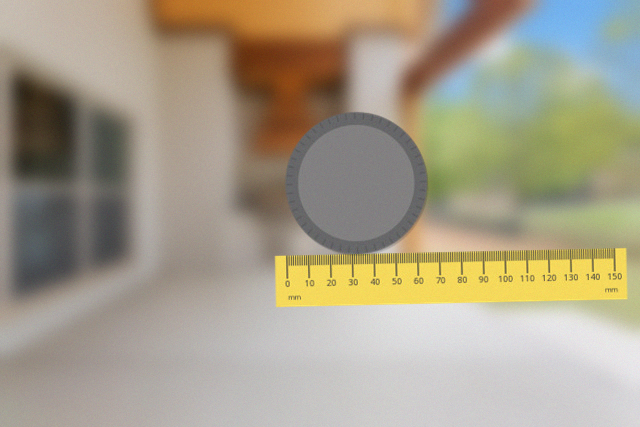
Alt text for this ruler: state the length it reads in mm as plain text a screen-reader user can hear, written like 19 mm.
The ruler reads 65 mm
